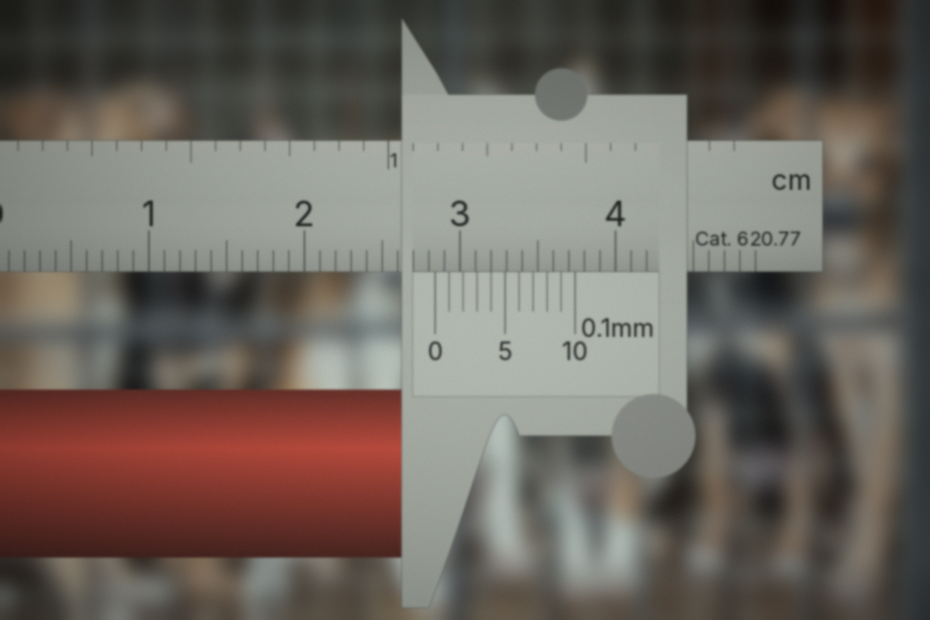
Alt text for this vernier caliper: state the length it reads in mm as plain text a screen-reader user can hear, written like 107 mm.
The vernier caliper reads 28.4 mm
